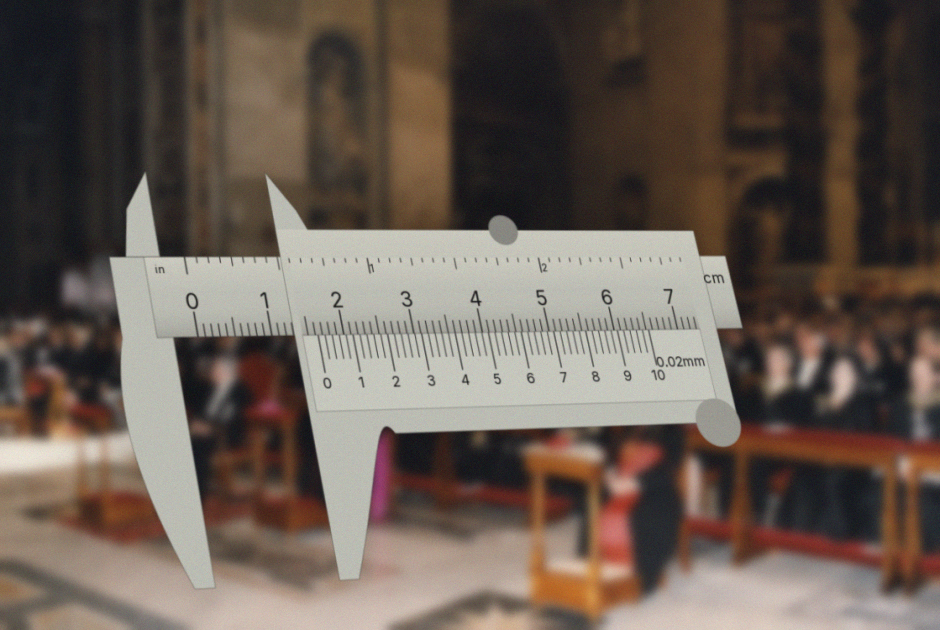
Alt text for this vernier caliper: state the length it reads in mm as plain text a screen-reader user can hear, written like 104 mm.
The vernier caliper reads 16.4 mm
